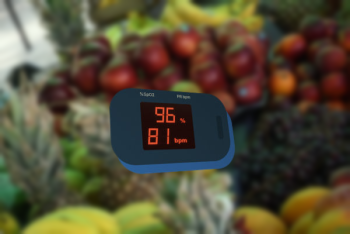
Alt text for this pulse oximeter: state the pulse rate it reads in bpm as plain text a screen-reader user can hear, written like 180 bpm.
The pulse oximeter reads 81 bpm
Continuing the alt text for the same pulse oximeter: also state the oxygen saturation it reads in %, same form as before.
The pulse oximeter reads 96 %
